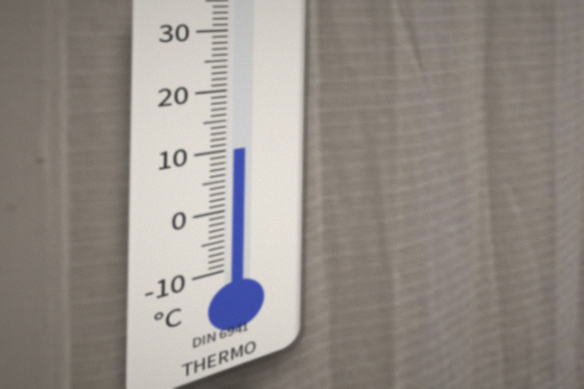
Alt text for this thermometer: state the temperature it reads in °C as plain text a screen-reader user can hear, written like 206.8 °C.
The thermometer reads 10 °C
